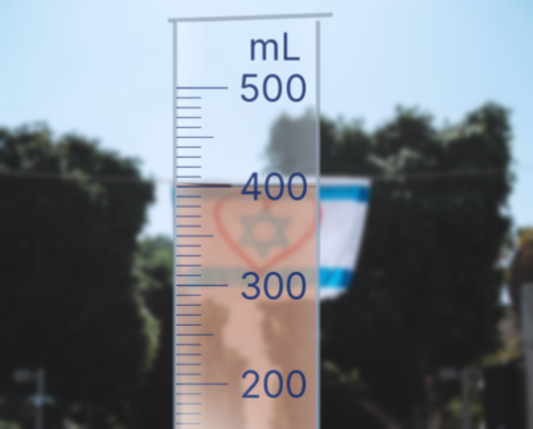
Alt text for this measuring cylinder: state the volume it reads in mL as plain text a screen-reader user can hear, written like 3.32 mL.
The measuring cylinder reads 400 mL
